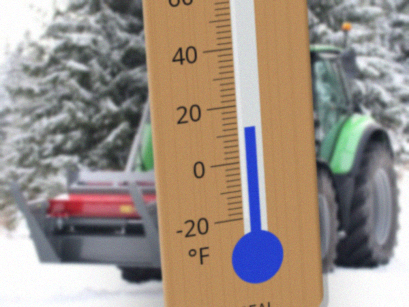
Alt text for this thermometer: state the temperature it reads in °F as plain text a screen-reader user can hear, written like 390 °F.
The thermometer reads 12 °F
